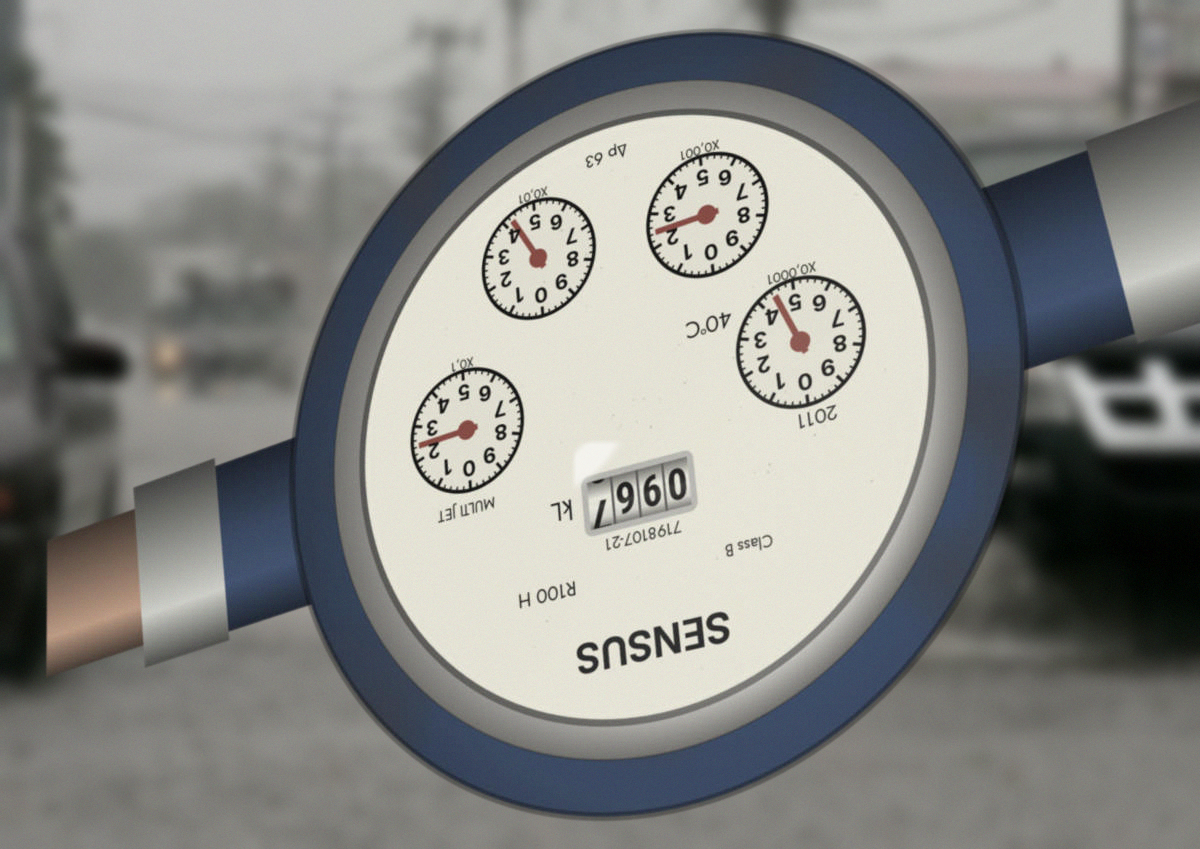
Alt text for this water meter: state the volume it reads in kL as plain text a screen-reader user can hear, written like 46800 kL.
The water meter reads 967.2424 kL
